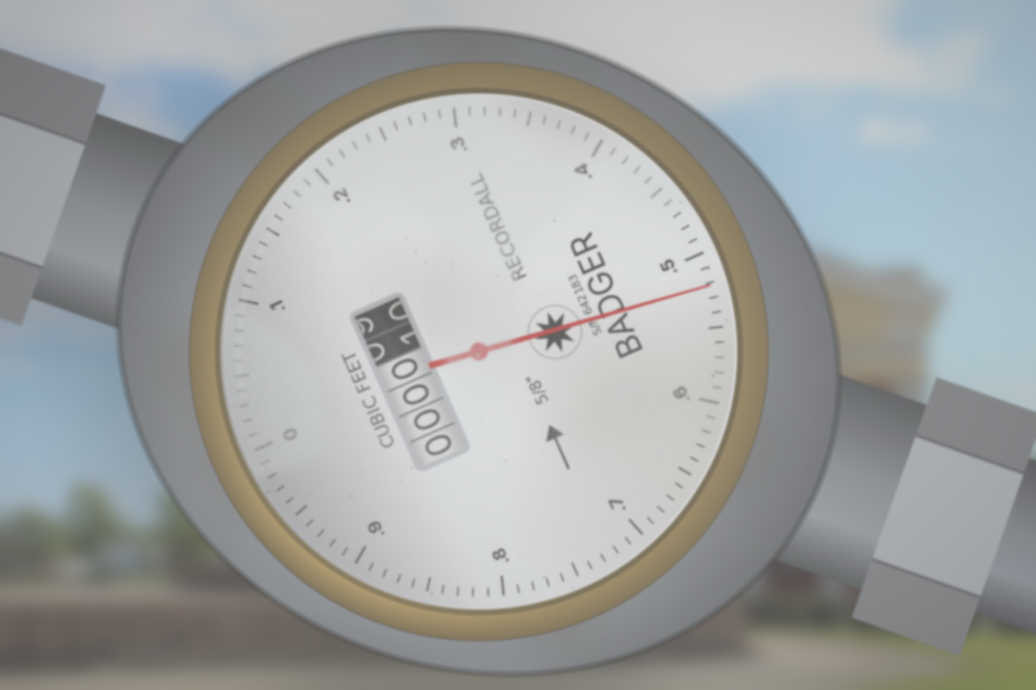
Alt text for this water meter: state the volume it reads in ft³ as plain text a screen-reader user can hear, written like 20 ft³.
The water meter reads 9.52 ft³
